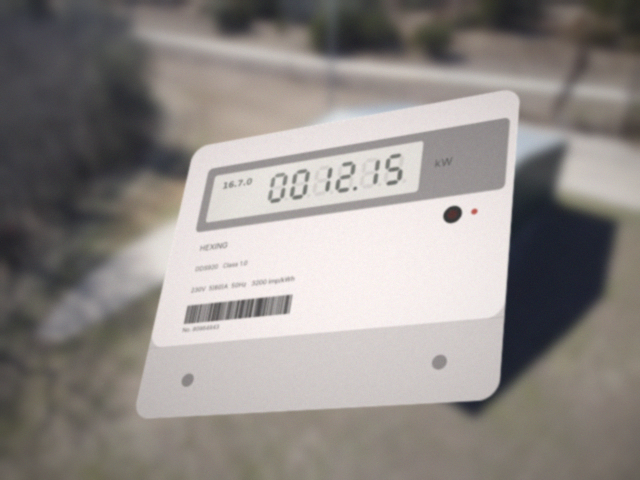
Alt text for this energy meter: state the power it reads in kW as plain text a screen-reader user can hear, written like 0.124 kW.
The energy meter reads 12.15 kW
